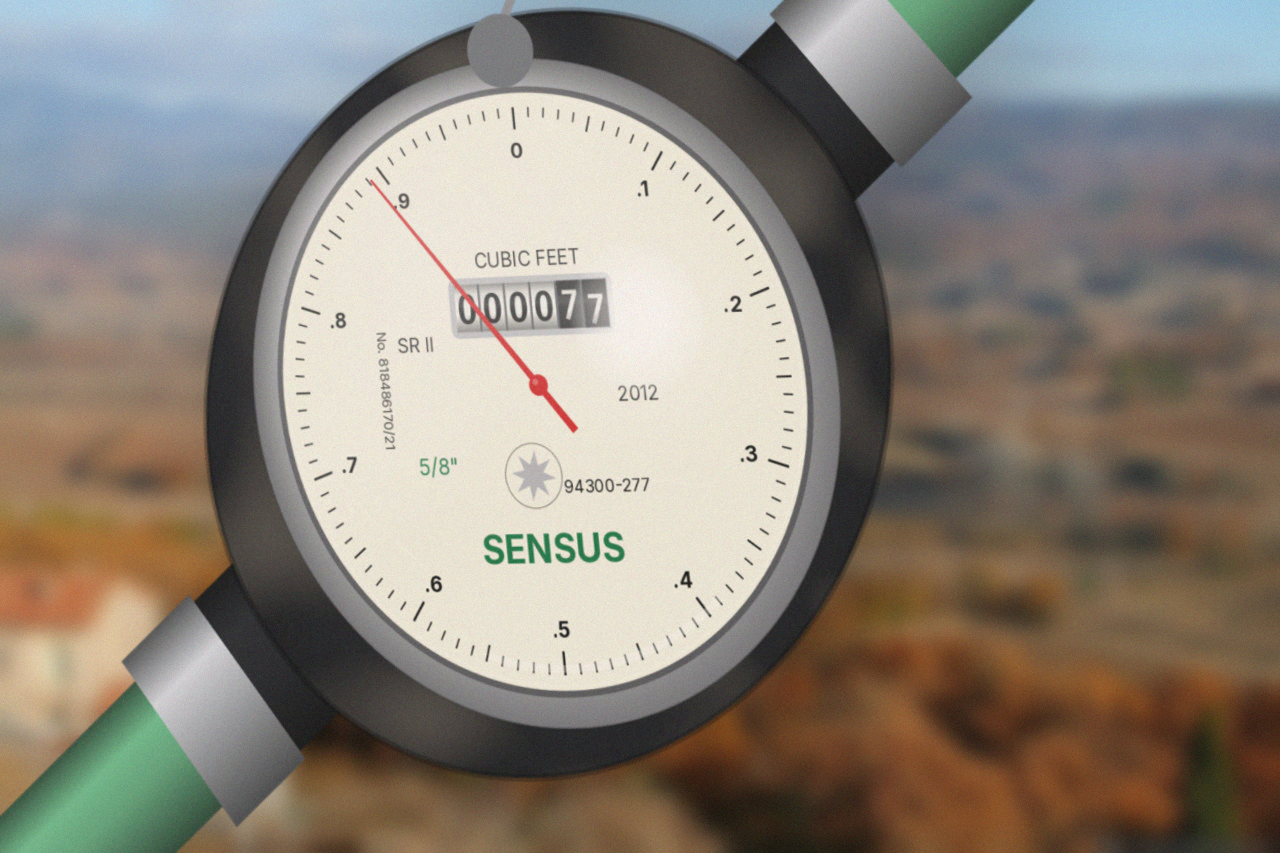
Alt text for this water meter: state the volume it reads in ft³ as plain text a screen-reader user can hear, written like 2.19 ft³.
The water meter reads 76.89 ft³
